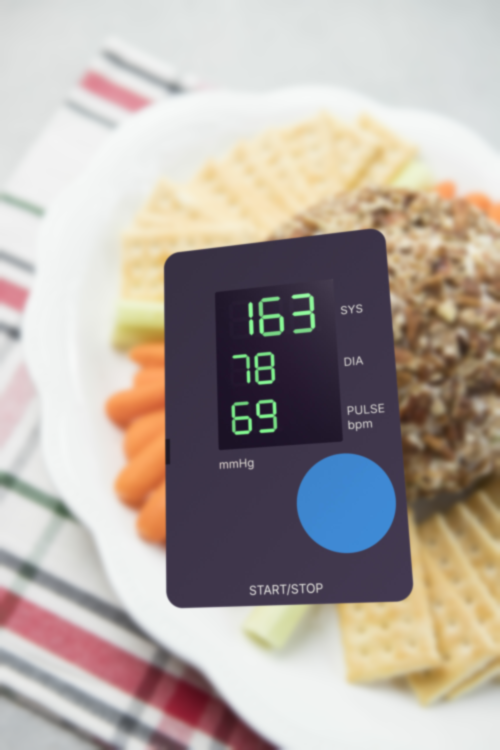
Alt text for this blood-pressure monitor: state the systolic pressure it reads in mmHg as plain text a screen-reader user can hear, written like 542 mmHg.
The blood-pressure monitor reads 163 mmHg
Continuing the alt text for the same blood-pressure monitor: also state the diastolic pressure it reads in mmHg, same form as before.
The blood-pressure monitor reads 78 mmHg
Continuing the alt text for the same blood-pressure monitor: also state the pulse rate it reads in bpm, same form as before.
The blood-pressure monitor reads 69 bpm
